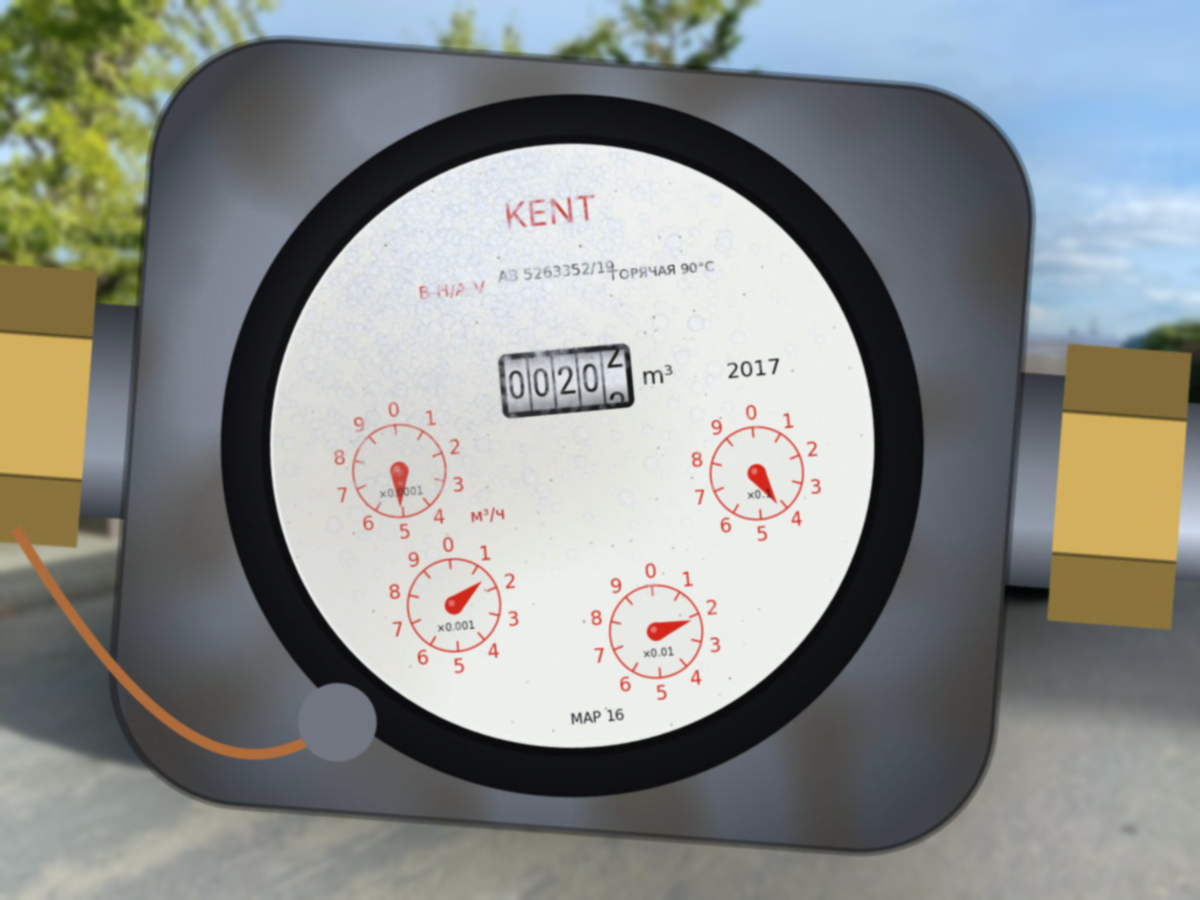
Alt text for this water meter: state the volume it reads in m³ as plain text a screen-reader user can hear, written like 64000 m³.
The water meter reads 202.4215 m³
